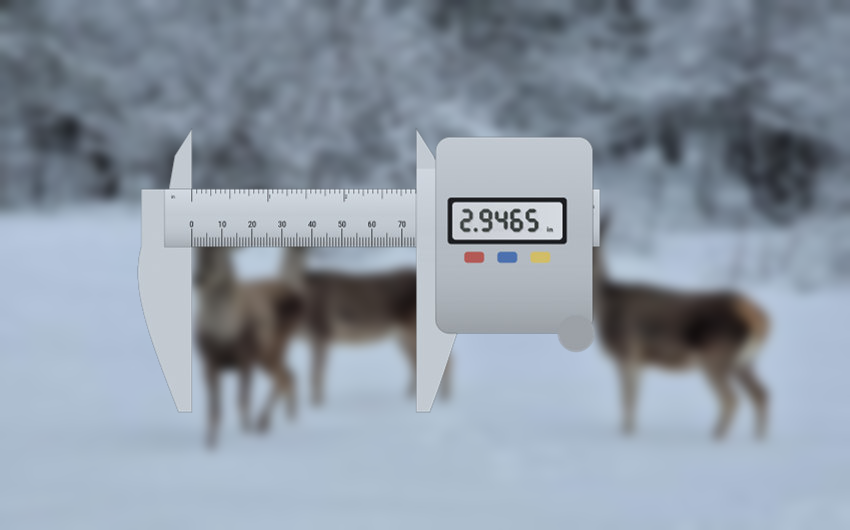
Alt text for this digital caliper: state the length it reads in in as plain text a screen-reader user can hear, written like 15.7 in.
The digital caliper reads 2.9465 in
